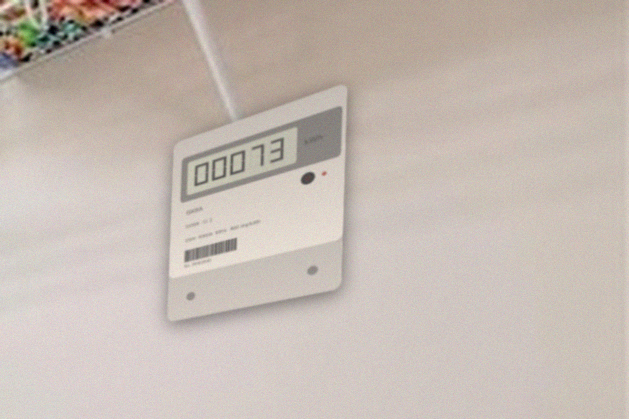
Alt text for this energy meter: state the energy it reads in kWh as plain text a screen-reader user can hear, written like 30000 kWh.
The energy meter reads 73 kWh
